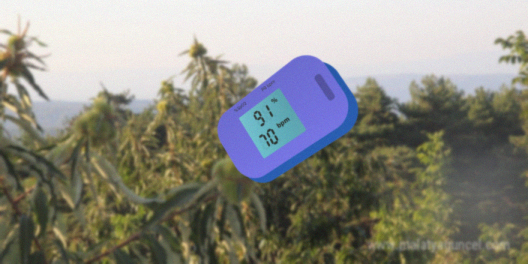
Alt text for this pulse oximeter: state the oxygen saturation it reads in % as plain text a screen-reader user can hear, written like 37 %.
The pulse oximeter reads 91 %
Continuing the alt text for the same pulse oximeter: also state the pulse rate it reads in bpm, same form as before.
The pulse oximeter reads 70 bpm
